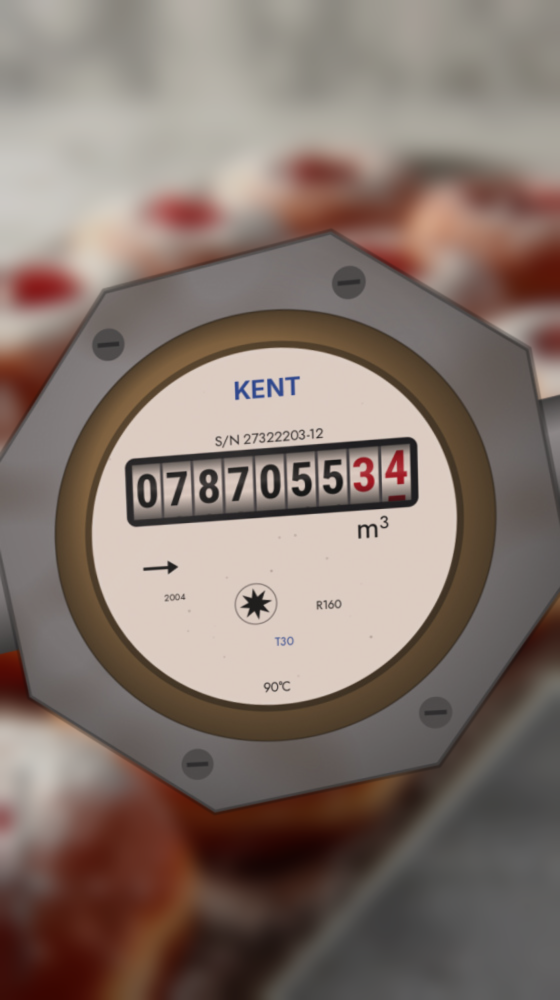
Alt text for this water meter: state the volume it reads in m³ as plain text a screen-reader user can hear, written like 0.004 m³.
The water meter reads 787055.34 m³
